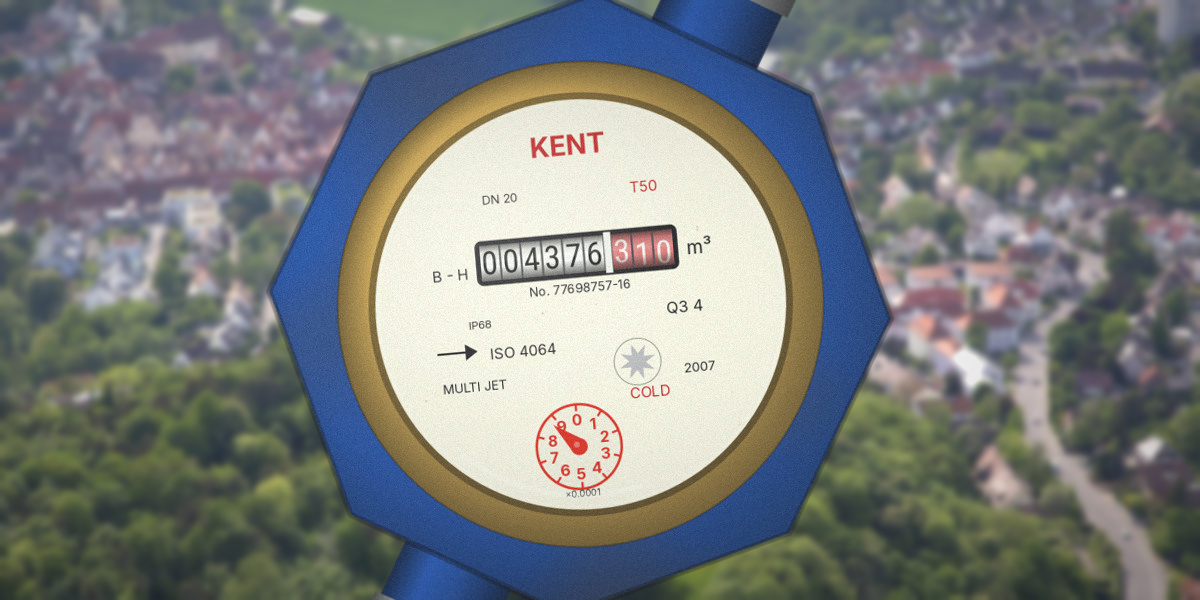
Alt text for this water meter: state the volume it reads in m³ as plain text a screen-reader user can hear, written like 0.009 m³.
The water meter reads 4376.3098 m³
